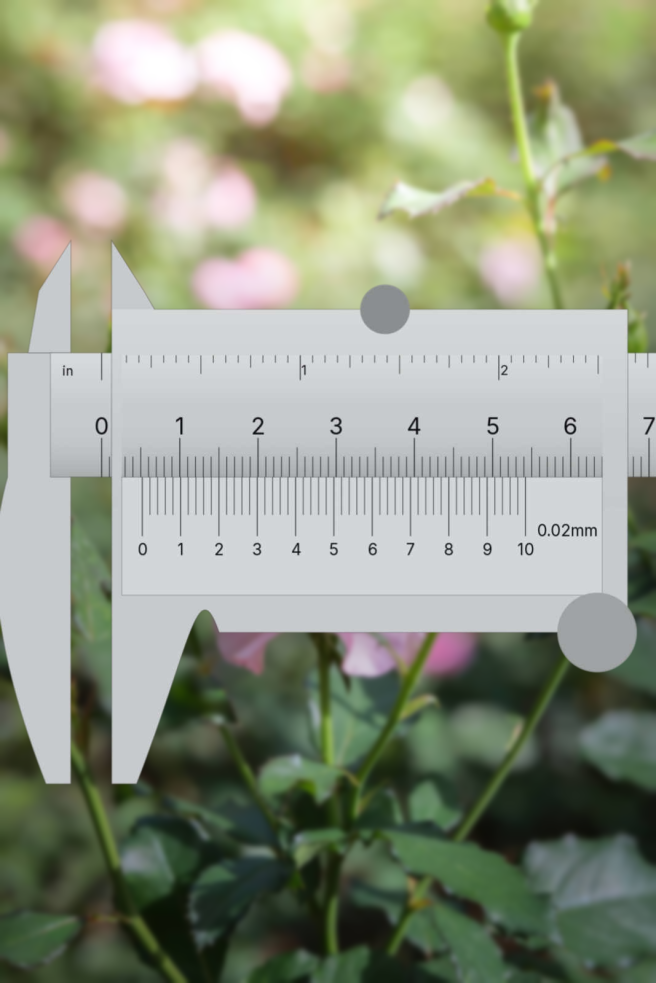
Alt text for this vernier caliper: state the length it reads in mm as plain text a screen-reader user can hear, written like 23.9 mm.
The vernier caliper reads 5.2 mm
